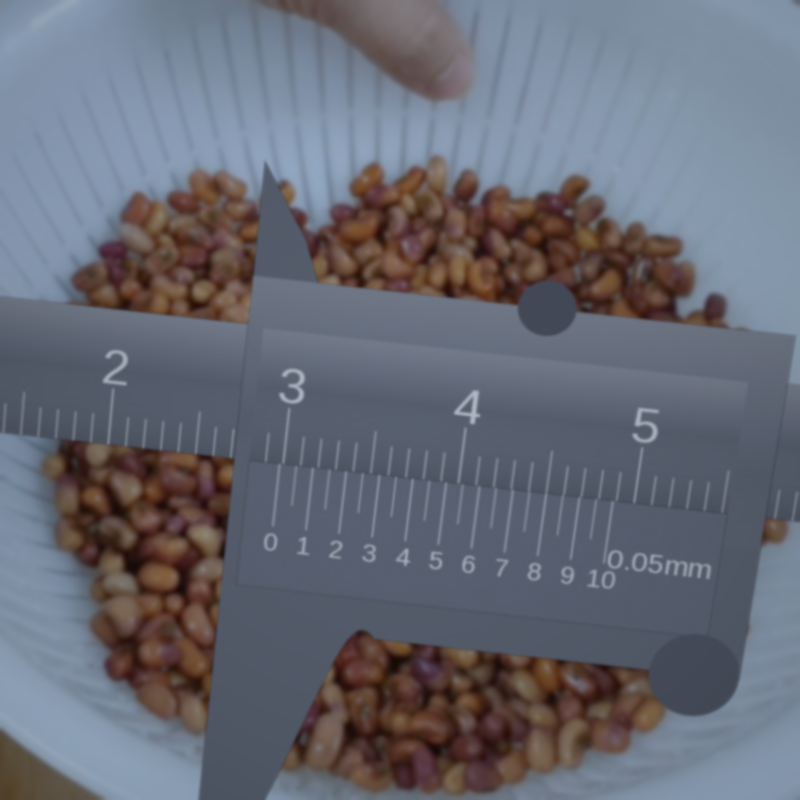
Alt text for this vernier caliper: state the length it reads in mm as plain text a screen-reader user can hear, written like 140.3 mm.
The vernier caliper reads 29.8 mm
